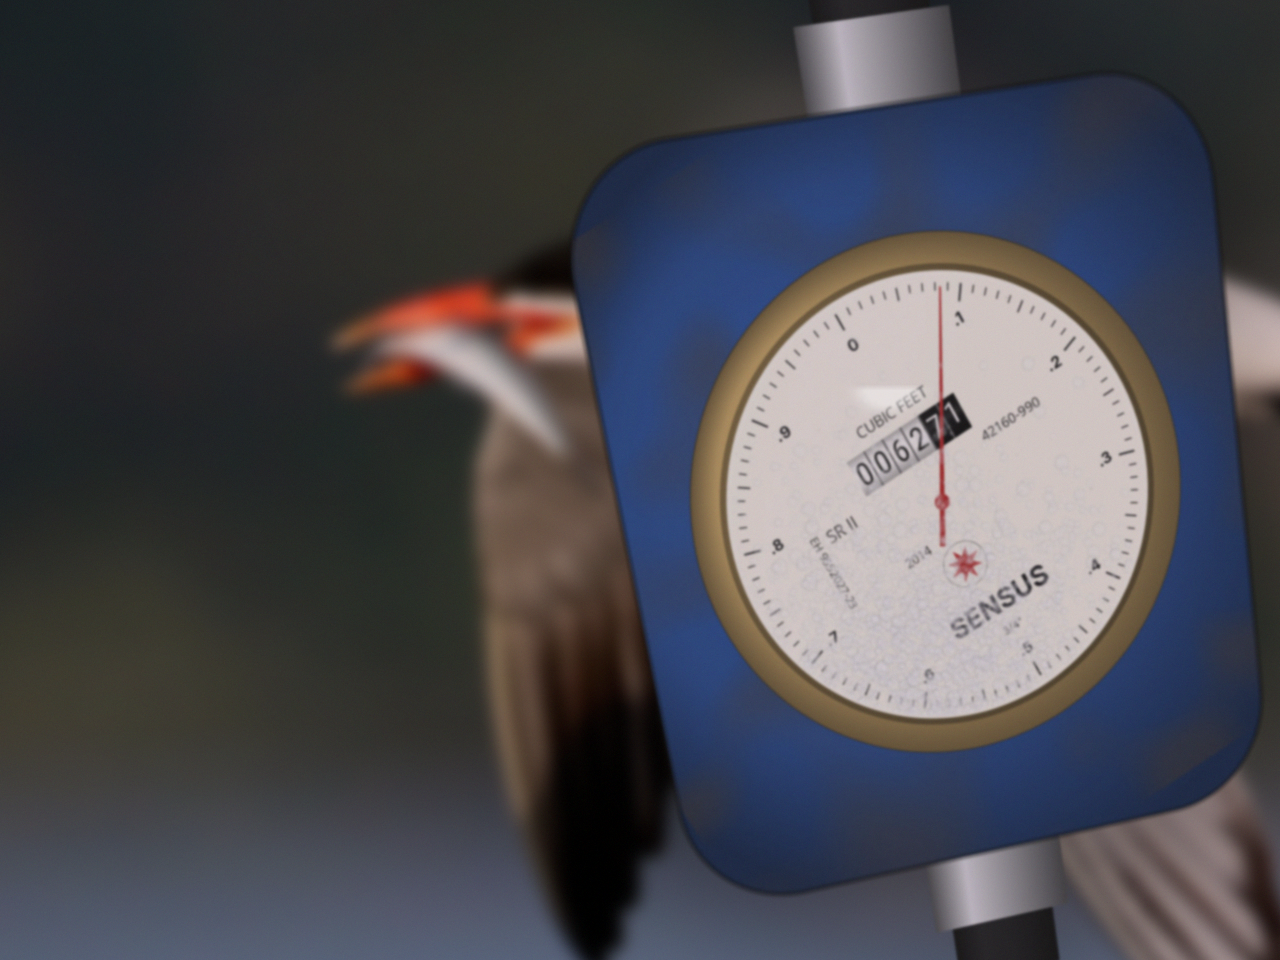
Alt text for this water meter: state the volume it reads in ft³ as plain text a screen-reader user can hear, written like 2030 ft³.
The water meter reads 6271.08 ft³
